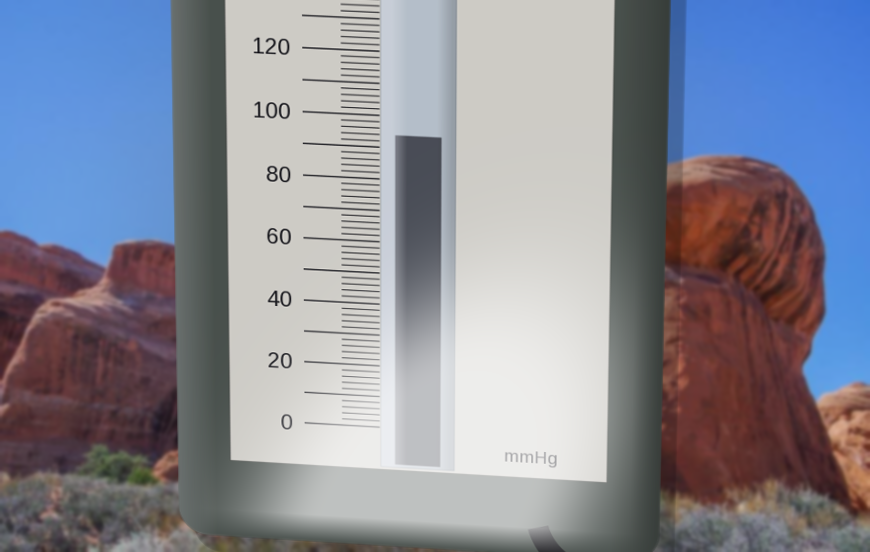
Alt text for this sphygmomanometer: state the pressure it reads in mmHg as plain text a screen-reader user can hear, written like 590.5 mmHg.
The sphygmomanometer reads 94 mmHg
